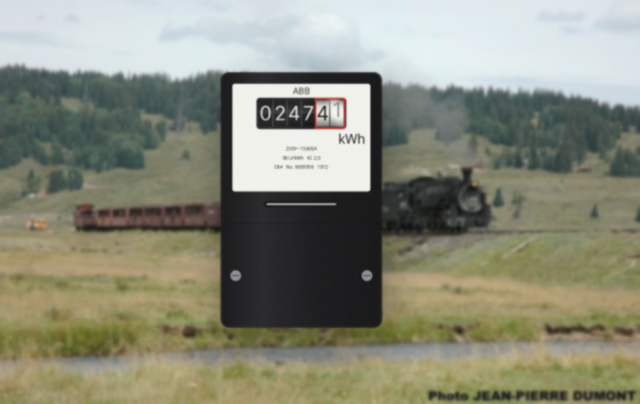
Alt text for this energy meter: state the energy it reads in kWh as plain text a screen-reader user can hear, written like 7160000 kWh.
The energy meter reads 247.41 kWh
